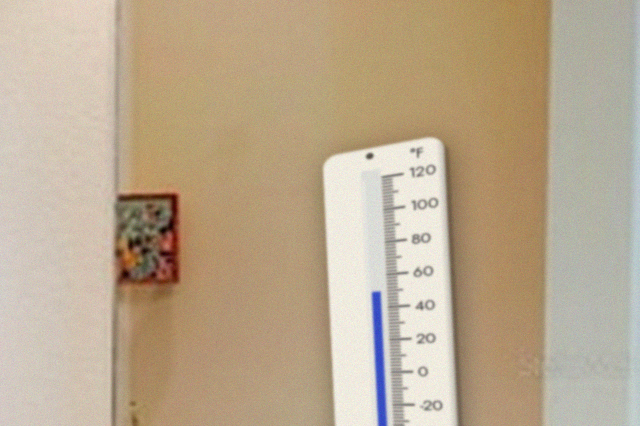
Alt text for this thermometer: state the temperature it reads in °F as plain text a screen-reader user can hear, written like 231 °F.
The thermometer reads 50 °F
